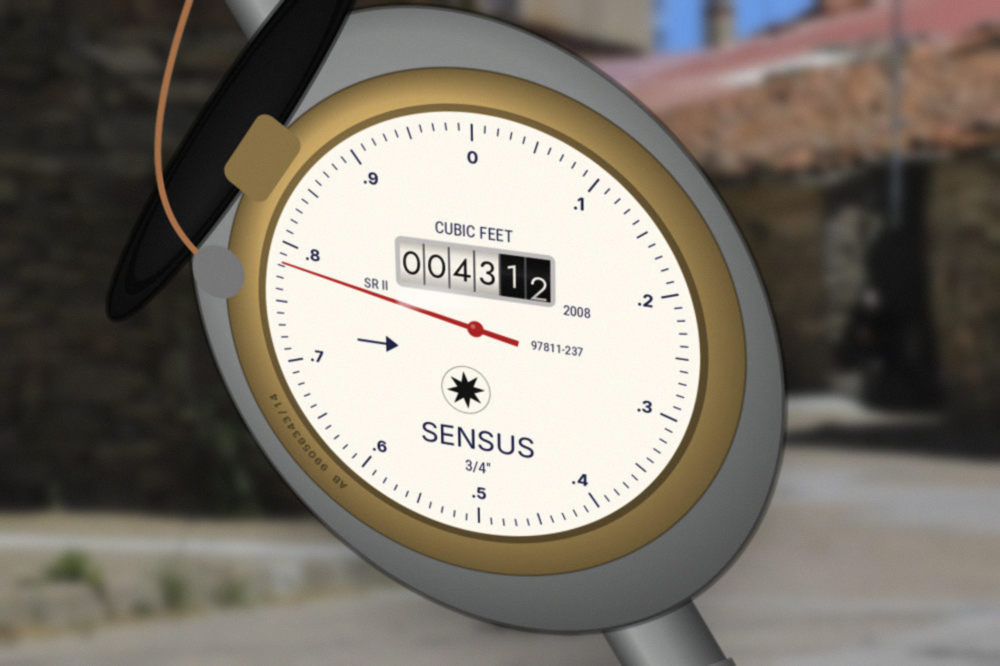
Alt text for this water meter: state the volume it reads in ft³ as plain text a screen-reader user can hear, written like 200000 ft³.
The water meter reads 4311.78 ft³
